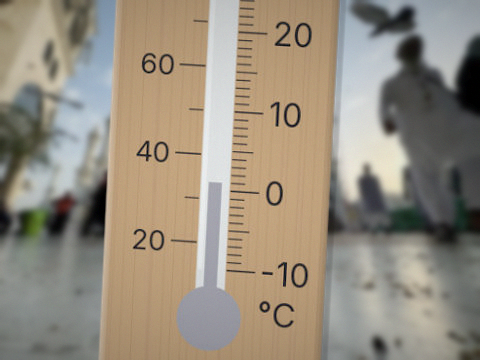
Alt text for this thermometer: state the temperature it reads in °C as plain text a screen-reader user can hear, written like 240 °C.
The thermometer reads 1 °C
